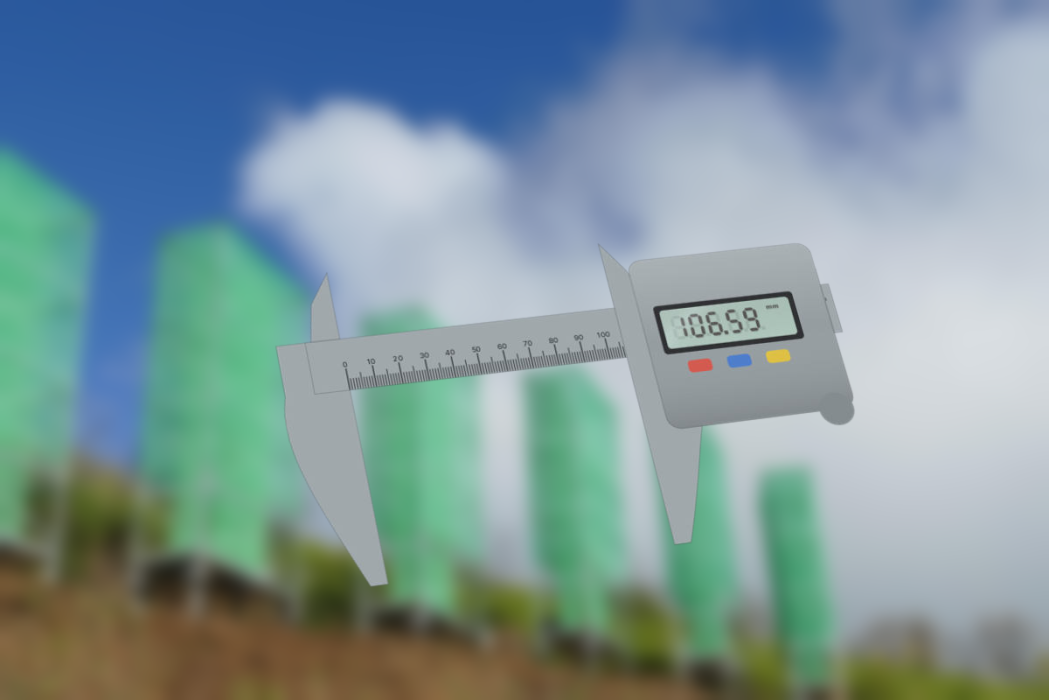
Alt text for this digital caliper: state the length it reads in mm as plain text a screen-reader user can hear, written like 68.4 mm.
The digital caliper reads 106.59 mm
